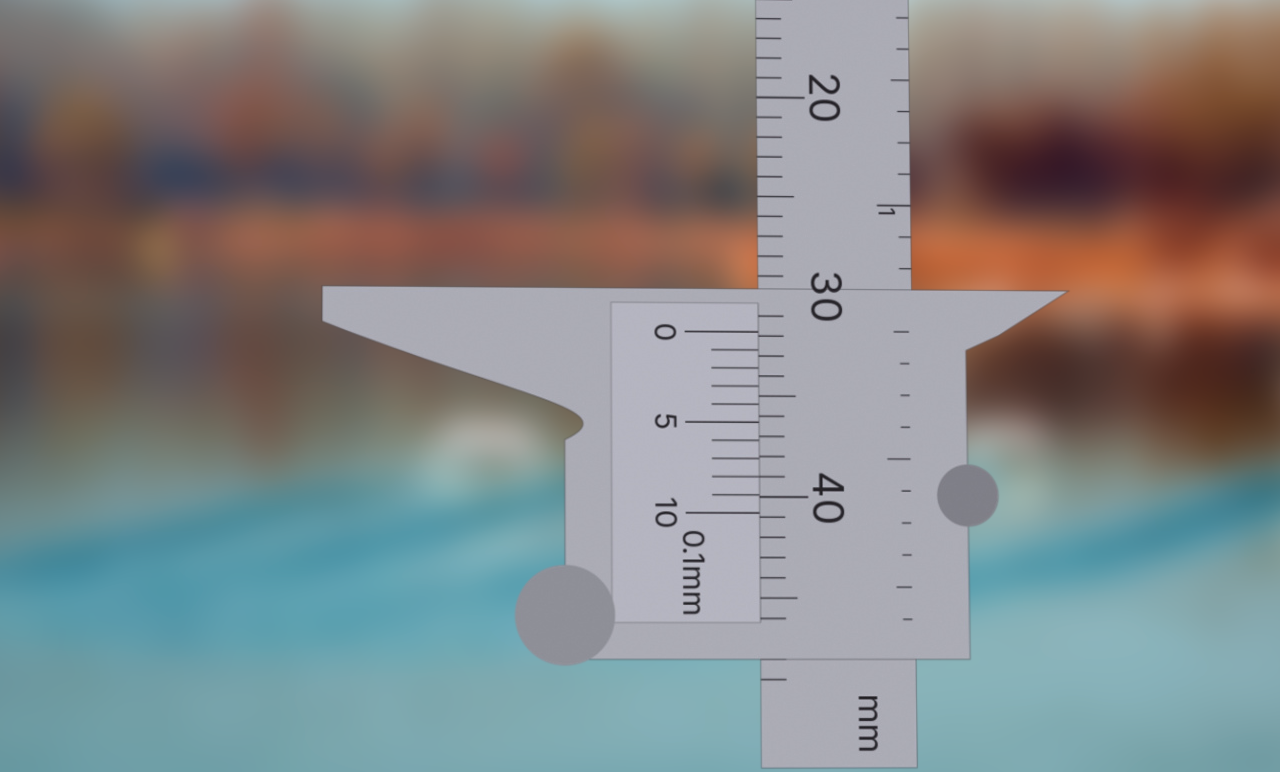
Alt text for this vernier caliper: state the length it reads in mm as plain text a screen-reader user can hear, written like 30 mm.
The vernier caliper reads 31.8 mm
